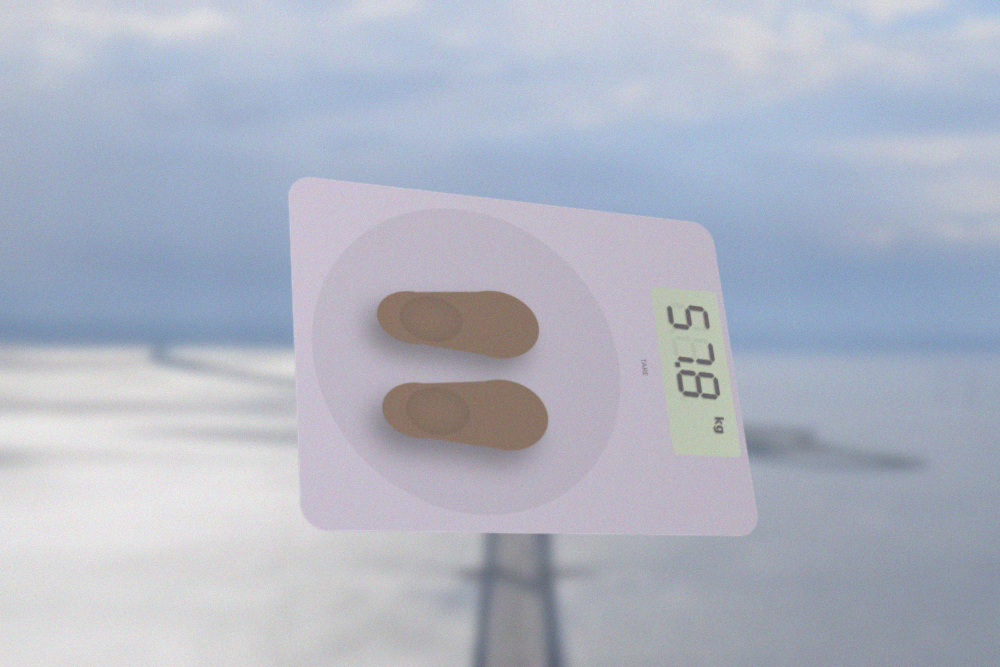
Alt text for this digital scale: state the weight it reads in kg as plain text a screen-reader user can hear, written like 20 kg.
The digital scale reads 57.8 kg
